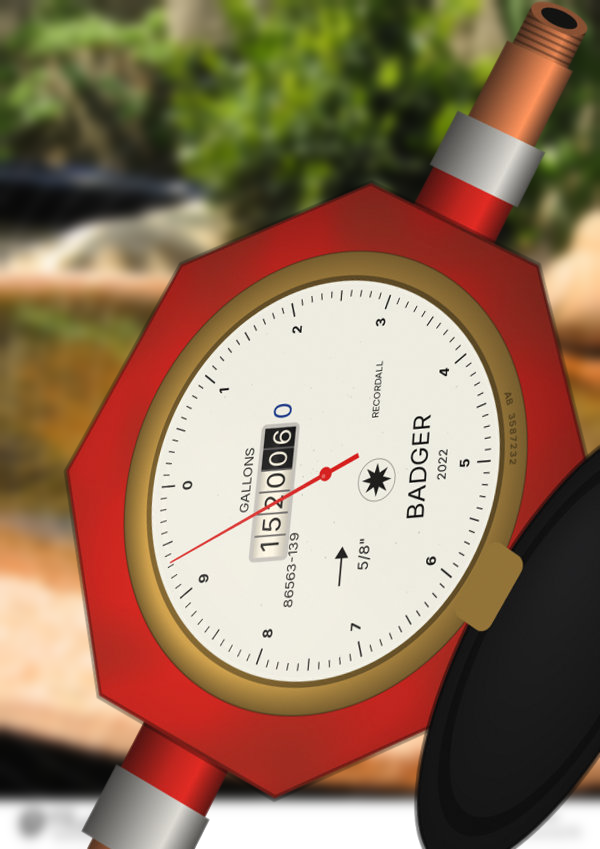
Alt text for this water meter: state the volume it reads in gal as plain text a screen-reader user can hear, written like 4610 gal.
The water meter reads 1520059.3 gal
